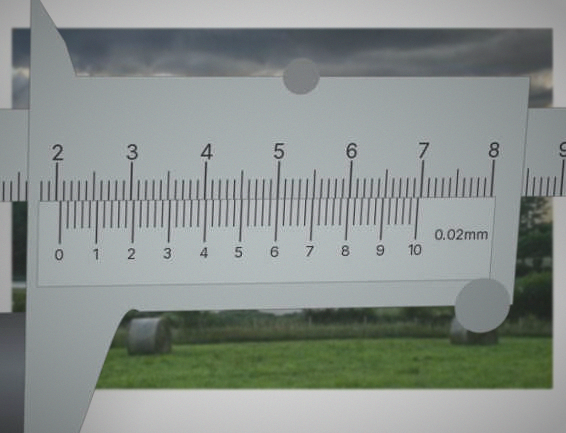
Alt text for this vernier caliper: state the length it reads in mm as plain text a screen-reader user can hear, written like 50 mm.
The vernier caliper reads 20.6 mm
